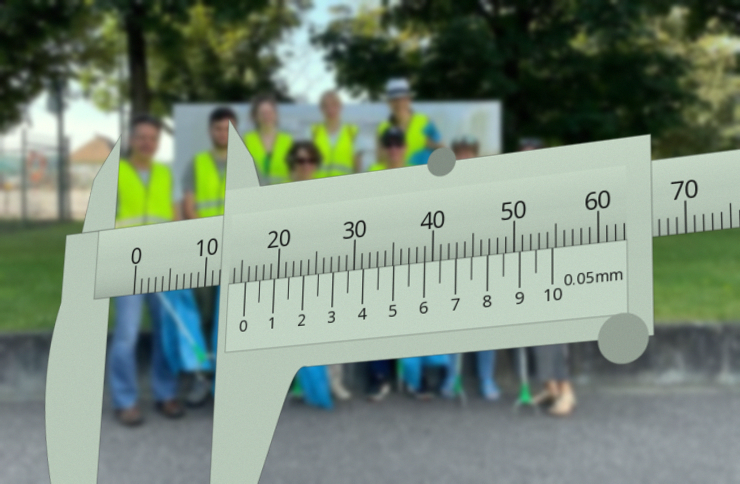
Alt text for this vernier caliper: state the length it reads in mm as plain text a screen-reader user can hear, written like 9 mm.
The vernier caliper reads 15.6 mm
